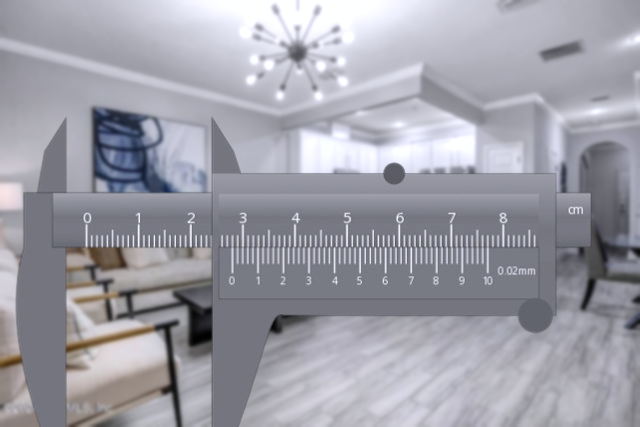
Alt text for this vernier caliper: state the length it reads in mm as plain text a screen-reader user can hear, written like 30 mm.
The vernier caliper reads 28.0 mm
